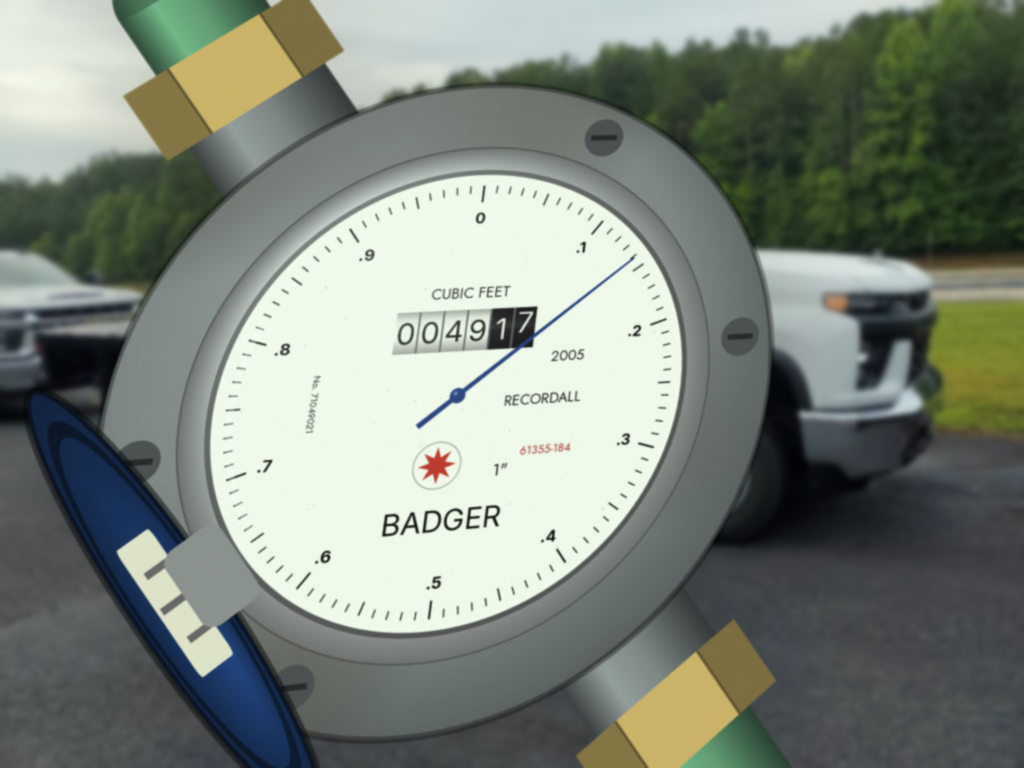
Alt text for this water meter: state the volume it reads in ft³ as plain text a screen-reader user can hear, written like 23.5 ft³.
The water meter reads 4917.14 ft³
